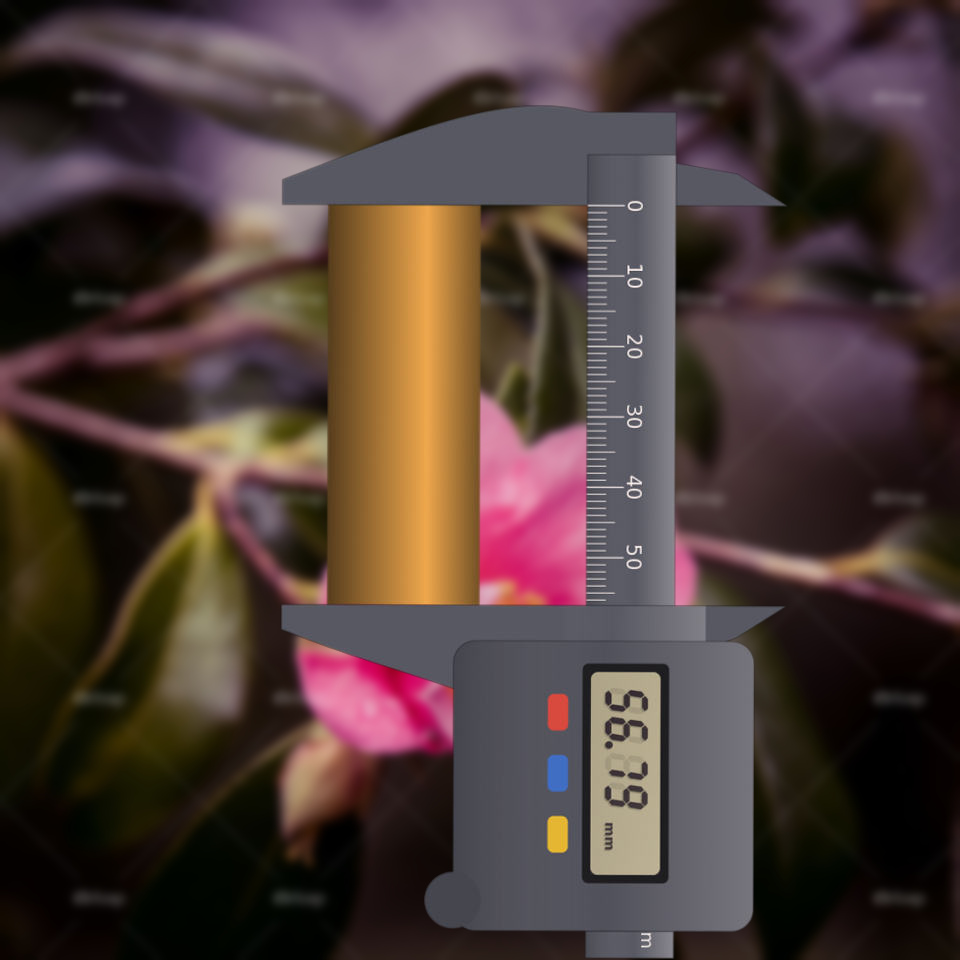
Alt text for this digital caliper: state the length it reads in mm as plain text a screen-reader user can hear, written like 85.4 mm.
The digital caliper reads 56.79 mm
